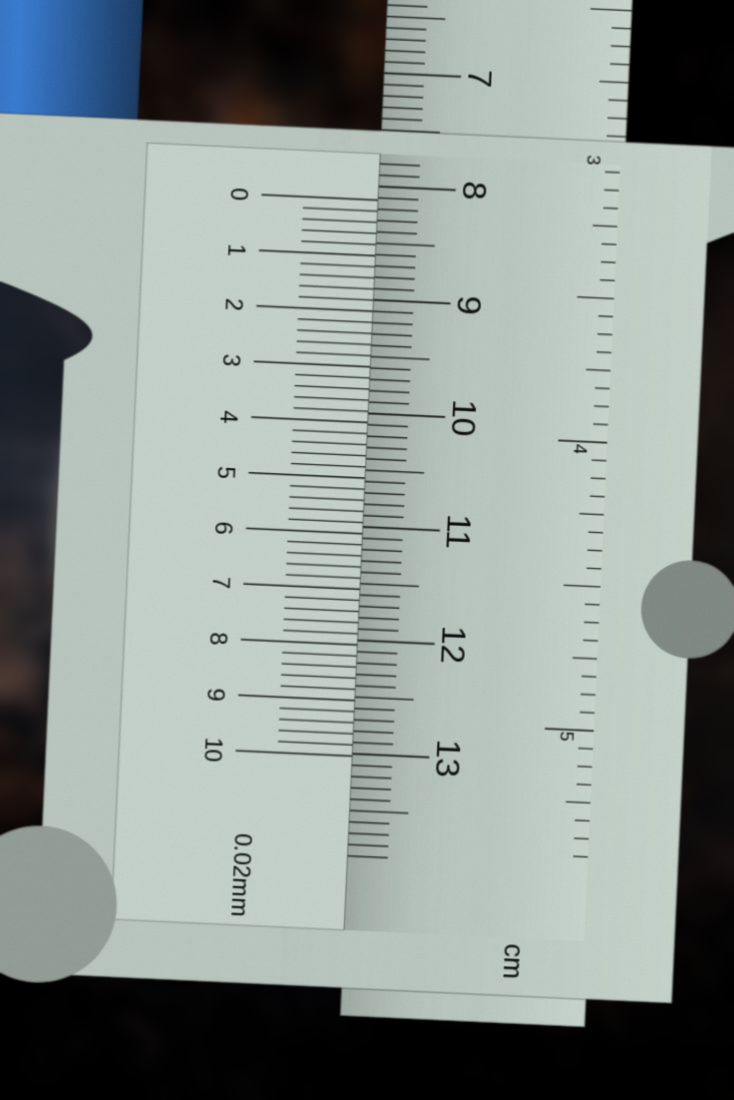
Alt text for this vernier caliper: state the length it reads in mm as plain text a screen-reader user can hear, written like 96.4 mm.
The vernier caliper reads 81.2 mm
